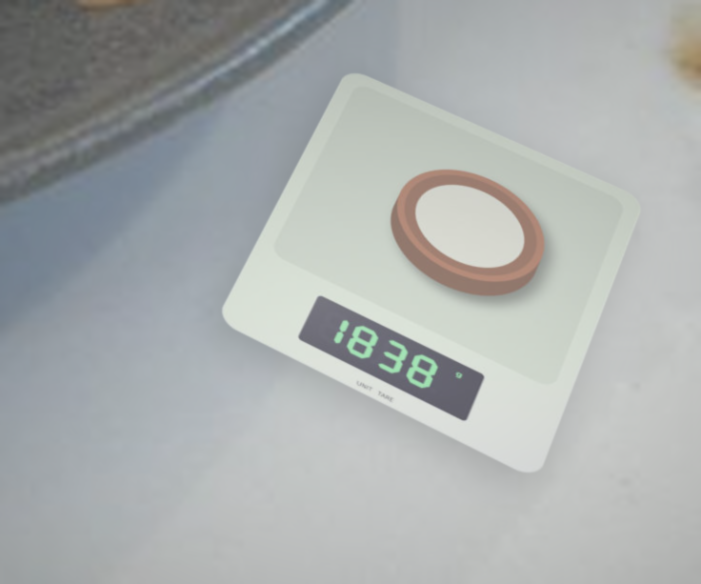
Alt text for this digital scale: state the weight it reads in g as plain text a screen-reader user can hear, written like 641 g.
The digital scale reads 1838 g
